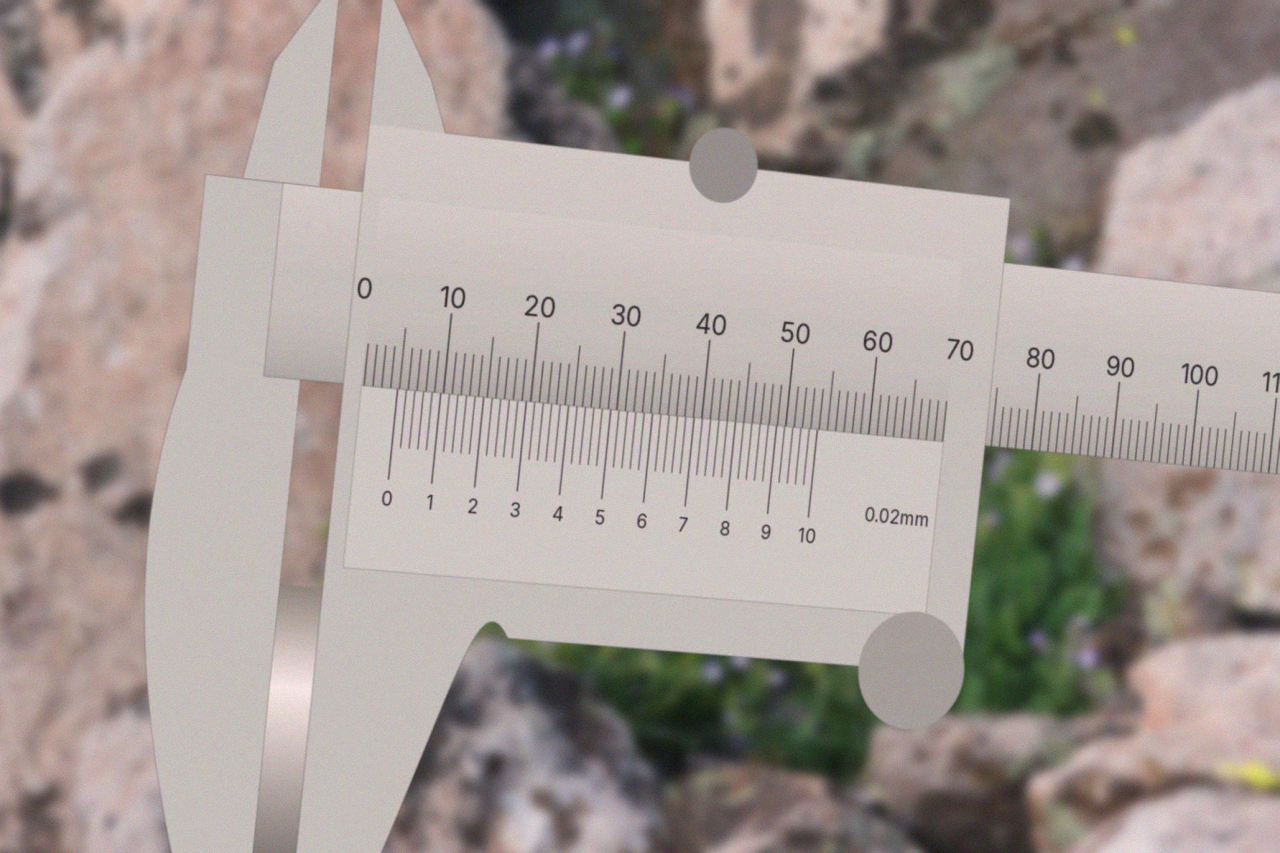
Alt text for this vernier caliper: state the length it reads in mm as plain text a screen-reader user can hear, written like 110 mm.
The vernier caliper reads 4.8 mm
